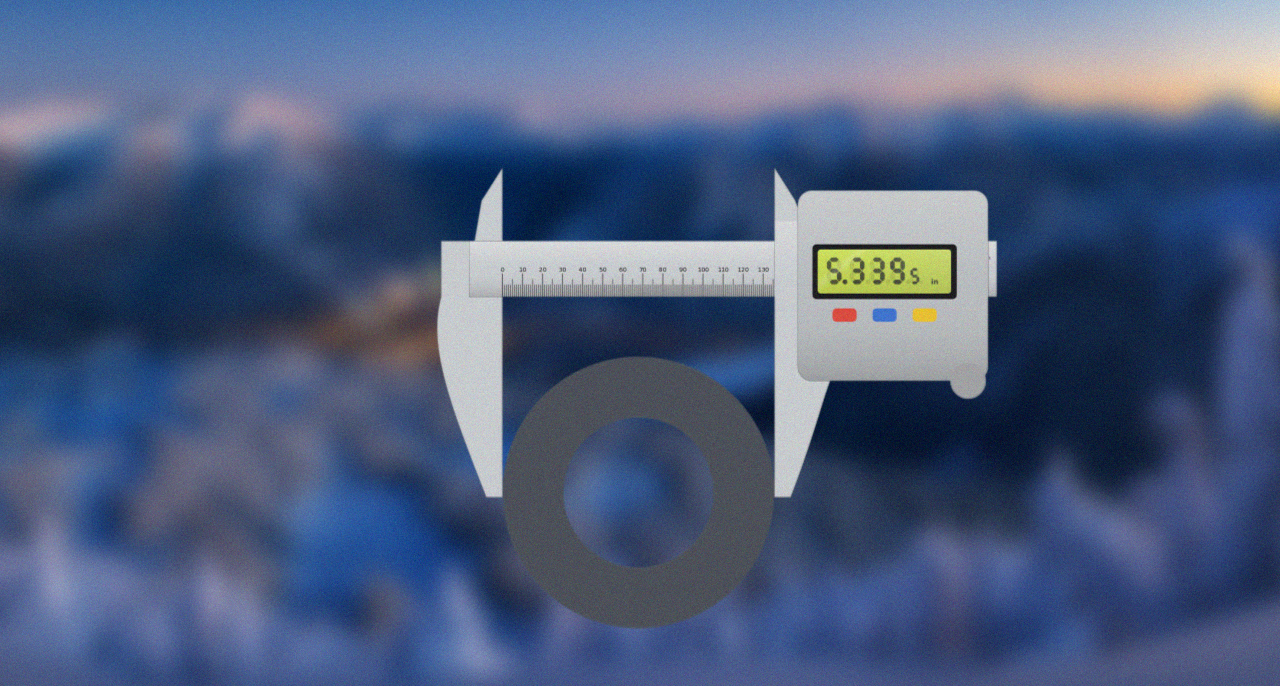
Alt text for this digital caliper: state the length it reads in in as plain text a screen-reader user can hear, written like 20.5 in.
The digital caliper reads 5.3395 in
